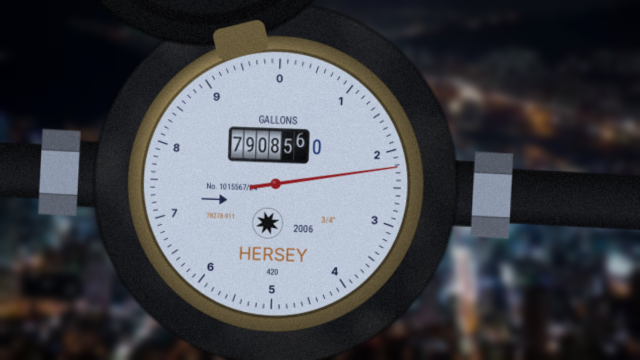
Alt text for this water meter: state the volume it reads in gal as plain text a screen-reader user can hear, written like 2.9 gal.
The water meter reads 7908562.2 gal
